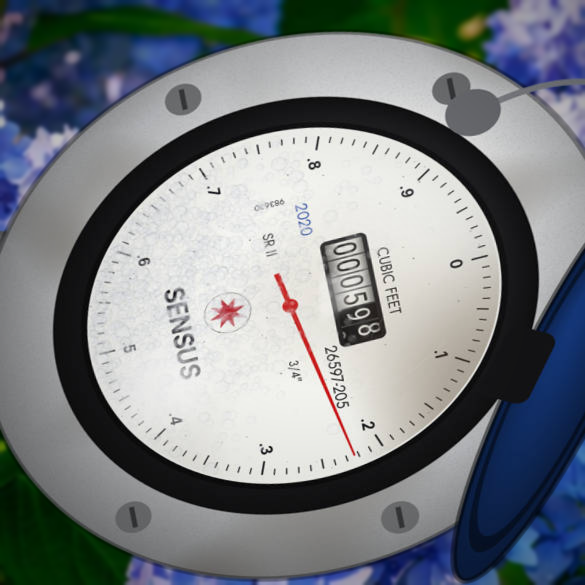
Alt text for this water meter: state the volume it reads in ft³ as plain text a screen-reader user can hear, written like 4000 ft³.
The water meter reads 598.22 ft³
